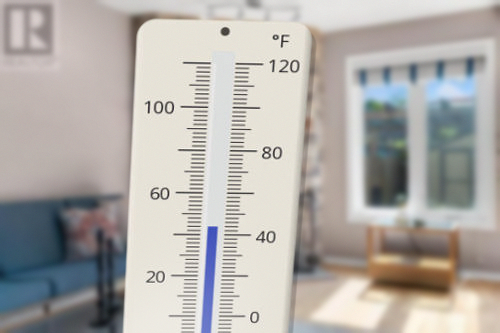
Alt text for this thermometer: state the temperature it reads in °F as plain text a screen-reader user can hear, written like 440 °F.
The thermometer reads 44 °F
